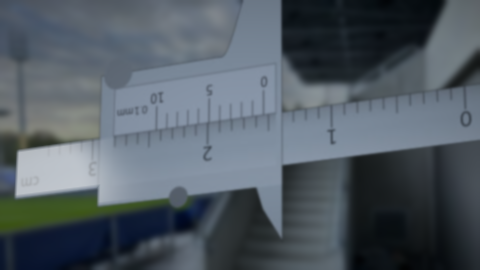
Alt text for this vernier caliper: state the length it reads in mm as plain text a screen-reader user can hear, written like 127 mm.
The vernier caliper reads 15.4 mm
